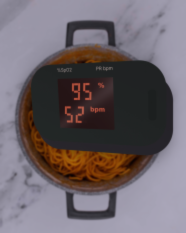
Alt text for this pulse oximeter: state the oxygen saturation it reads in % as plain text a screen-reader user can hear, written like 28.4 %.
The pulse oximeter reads 95 %
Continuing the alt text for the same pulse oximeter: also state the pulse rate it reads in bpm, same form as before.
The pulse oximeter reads 52 bpm
